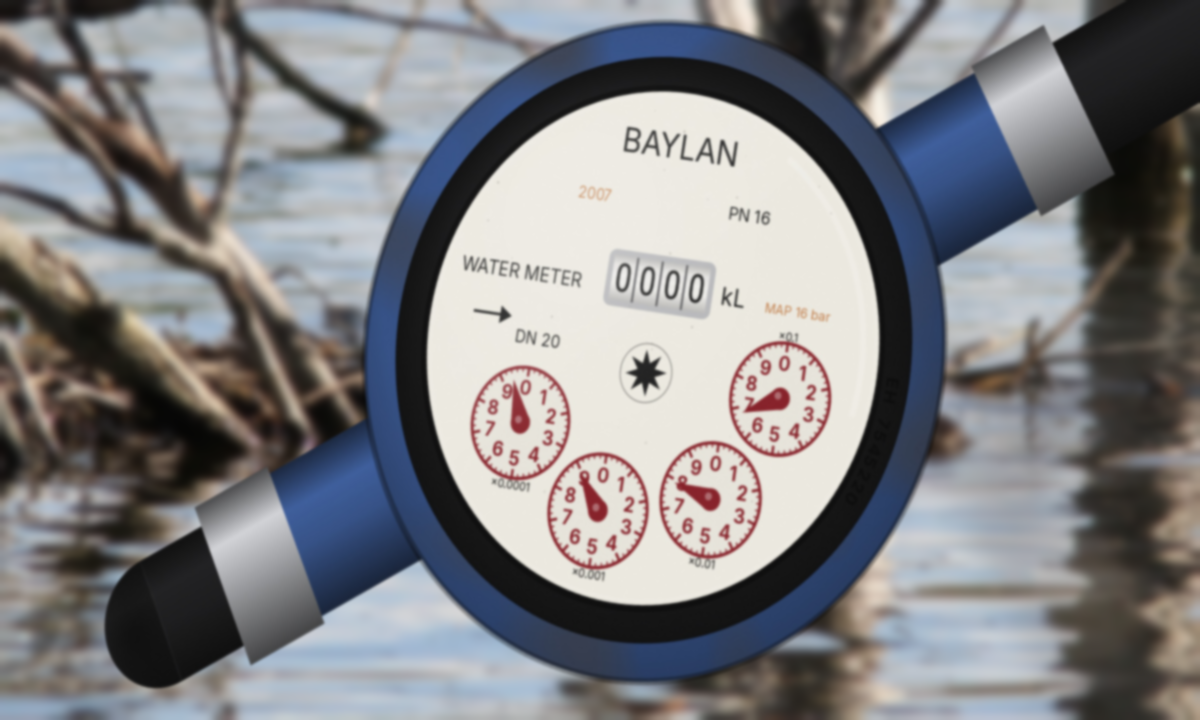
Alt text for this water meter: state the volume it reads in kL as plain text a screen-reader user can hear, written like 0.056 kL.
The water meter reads 0.6789 kL
